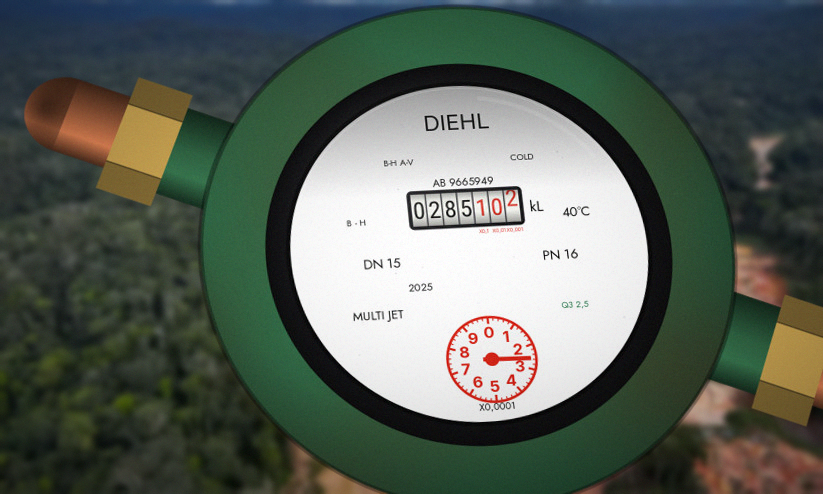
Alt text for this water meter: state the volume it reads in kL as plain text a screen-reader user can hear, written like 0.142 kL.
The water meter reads 285.1022 kL
